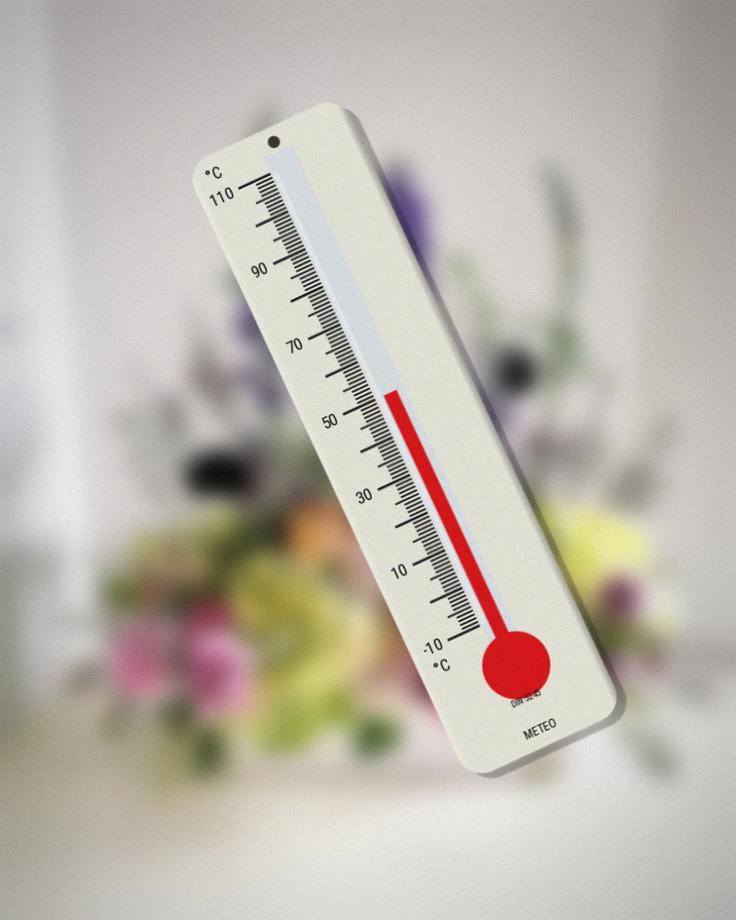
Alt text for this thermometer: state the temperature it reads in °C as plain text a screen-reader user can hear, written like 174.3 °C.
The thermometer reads 50 °C
